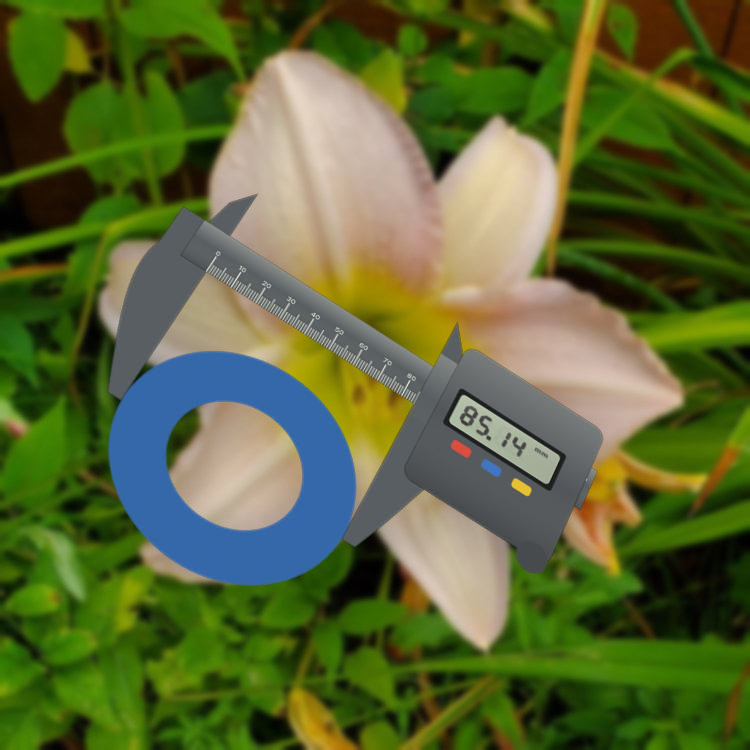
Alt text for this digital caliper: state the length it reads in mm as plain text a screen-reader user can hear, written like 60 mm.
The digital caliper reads 85.14 mm
